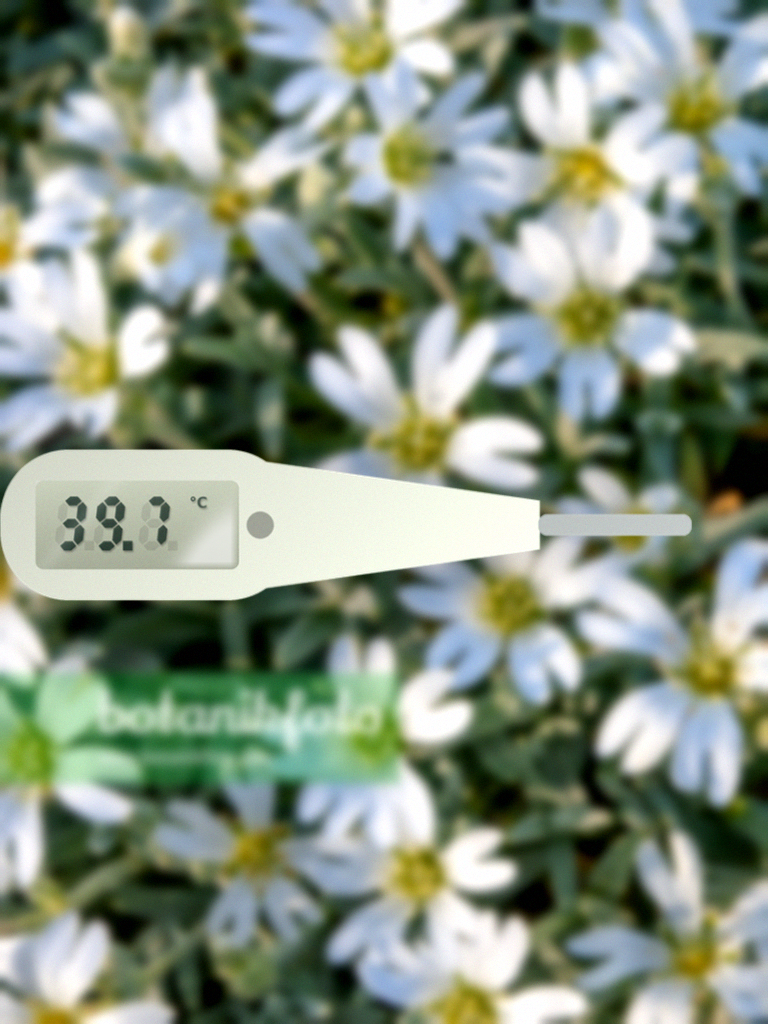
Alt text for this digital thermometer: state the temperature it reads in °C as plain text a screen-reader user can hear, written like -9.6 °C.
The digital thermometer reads 39.7 °C
